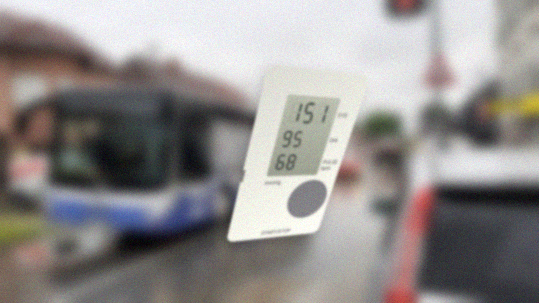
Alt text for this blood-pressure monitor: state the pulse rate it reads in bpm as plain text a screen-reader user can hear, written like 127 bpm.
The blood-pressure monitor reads 68 bpm
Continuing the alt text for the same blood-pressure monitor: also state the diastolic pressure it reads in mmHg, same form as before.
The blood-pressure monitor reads 95 mmHg
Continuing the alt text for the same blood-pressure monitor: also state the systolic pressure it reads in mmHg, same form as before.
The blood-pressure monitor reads 151 mmHg
